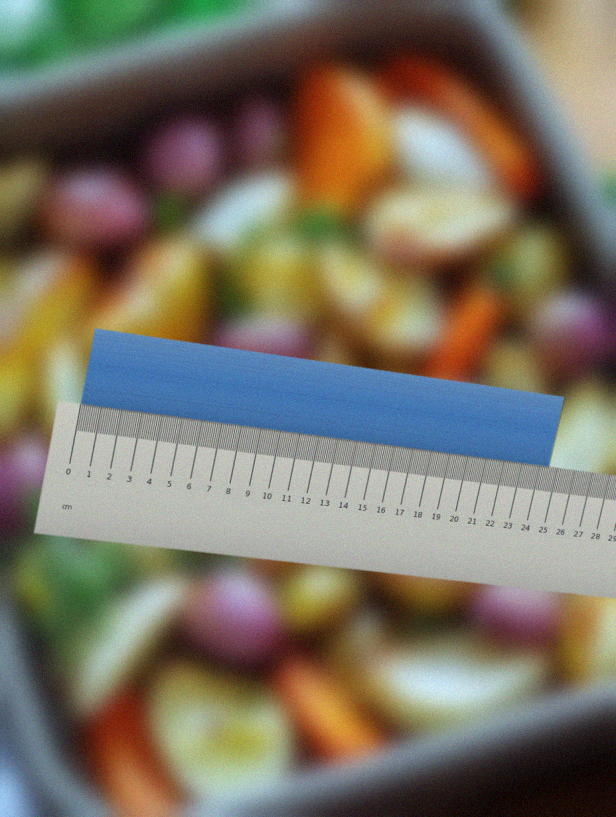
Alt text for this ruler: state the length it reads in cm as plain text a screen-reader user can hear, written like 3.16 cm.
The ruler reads 24.5 cm
